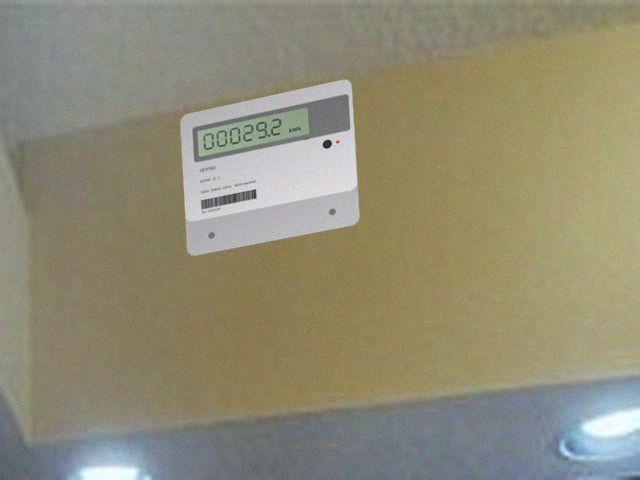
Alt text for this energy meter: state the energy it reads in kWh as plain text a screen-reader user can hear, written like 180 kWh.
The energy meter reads 29.2 kWh
